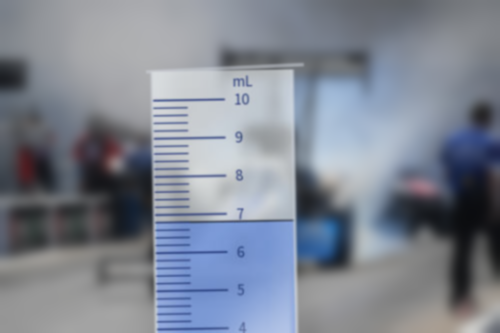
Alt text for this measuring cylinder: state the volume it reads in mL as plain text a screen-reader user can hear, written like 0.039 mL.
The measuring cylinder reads 6.8 mL
